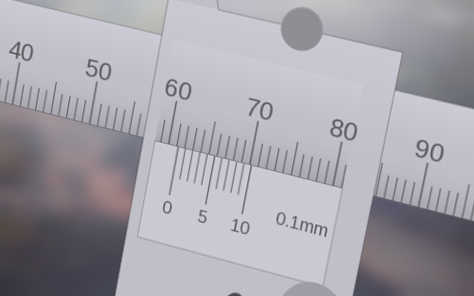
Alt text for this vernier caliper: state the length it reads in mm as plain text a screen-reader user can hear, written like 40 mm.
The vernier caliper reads 61.2 mm
